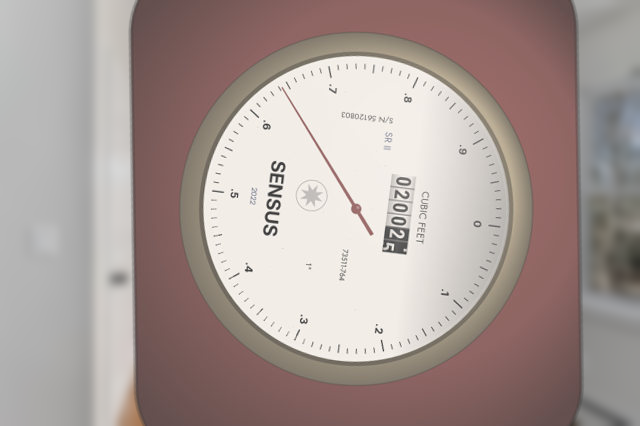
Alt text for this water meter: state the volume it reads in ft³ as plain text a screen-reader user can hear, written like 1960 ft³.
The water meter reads 20024.64 ft³
